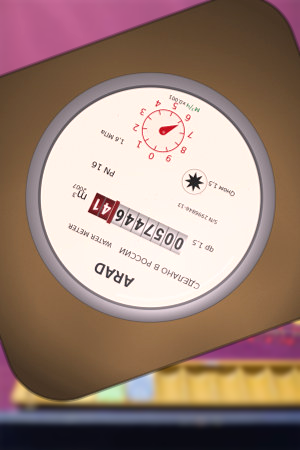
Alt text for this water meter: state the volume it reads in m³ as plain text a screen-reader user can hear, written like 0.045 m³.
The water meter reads 57446.416 m³
